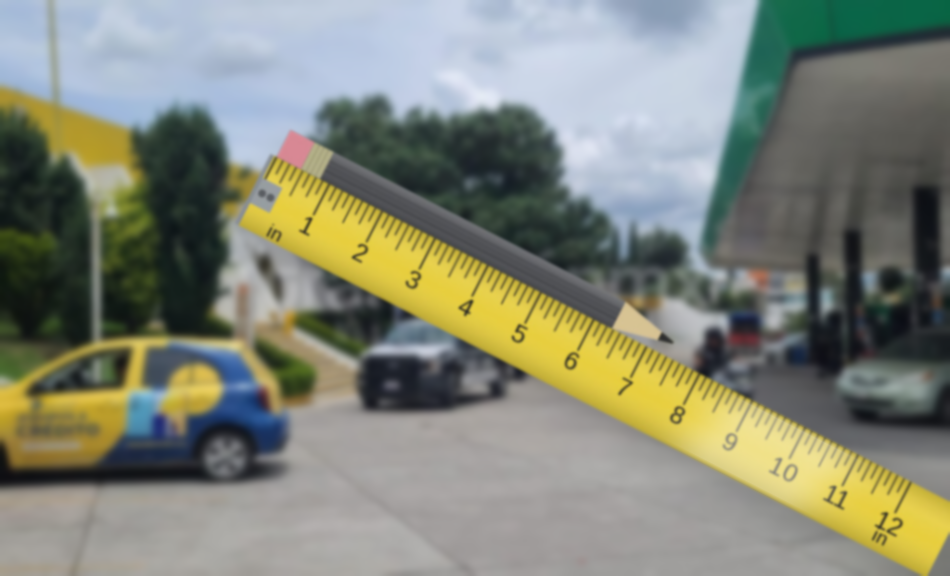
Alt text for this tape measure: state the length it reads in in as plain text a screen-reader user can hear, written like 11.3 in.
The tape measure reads 7.375 in
